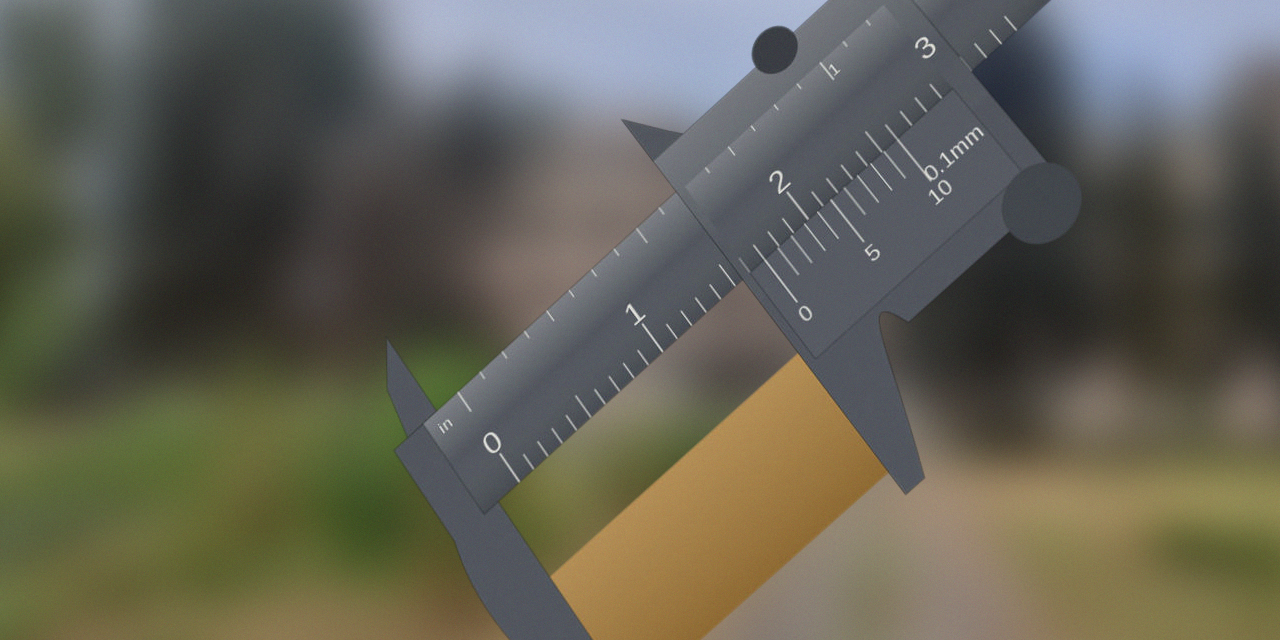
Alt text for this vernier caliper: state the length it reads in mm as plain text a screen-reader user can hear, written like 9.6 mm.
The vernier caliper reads 17.0 mm
